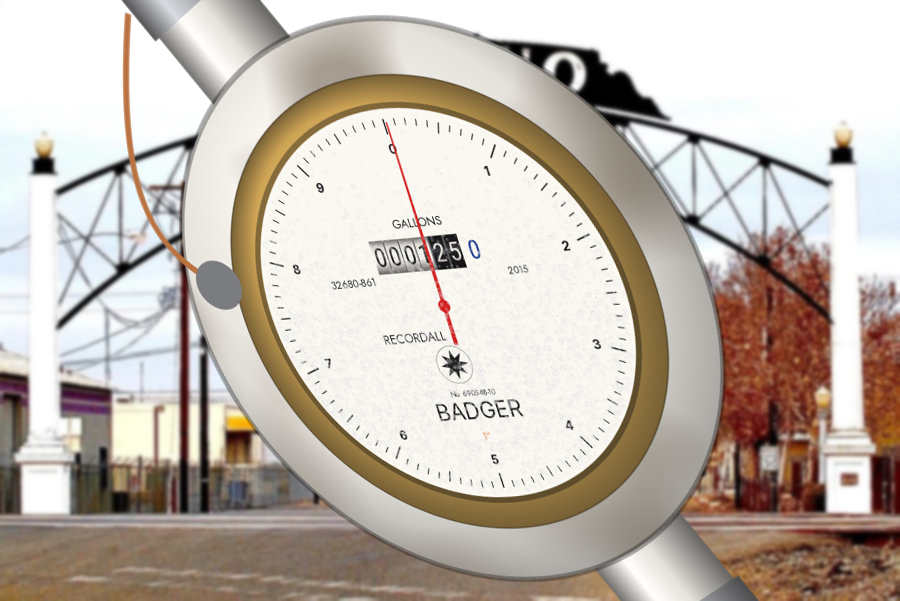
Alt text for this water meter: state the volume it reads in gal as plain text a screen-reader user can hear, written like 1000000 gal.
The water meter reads 1250.0 gal
